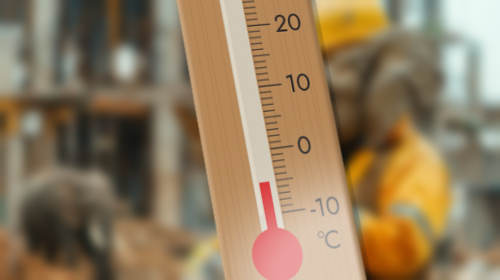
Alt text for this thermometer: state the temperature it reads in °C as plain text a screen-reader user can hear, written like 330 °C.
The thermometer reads -5 °C
